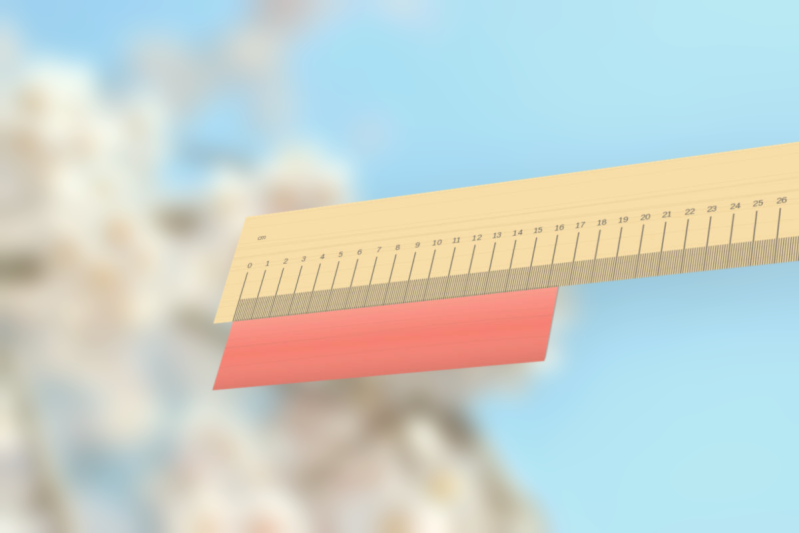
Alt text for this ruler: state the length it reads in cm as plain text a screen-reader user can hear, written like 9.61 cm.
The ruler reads 16.5 cm
